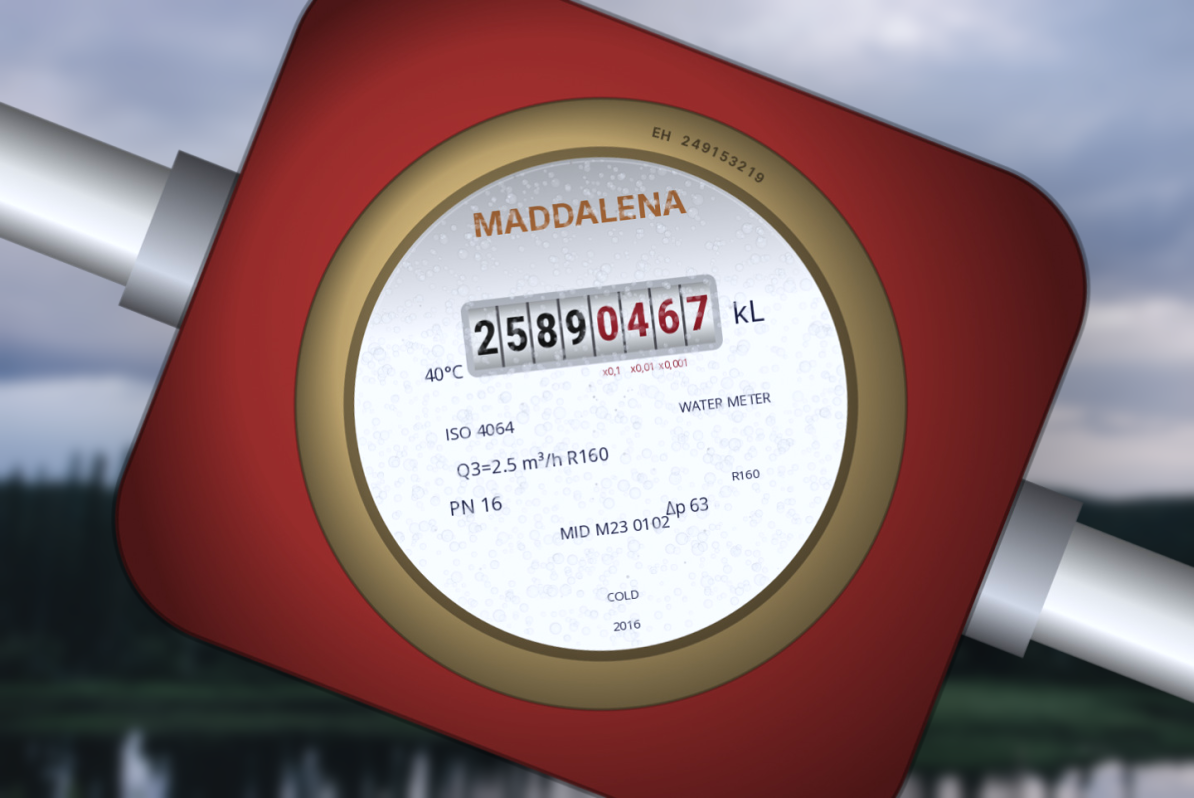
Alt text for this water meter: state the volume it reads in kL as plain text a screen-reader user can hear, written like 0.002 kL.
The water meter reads 2589.0467 kL
